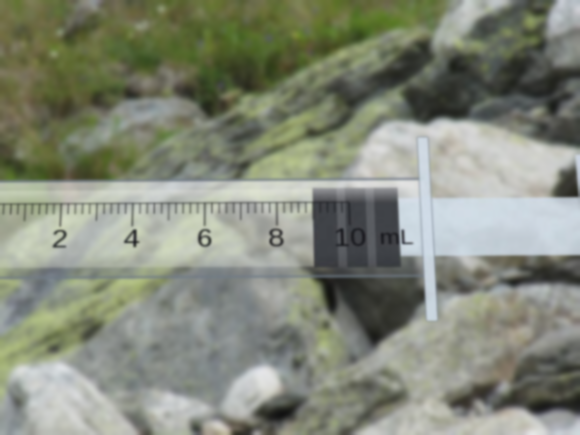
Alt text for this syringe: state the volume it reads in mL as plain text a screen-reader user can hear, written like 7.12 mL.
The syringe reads 9 mL
